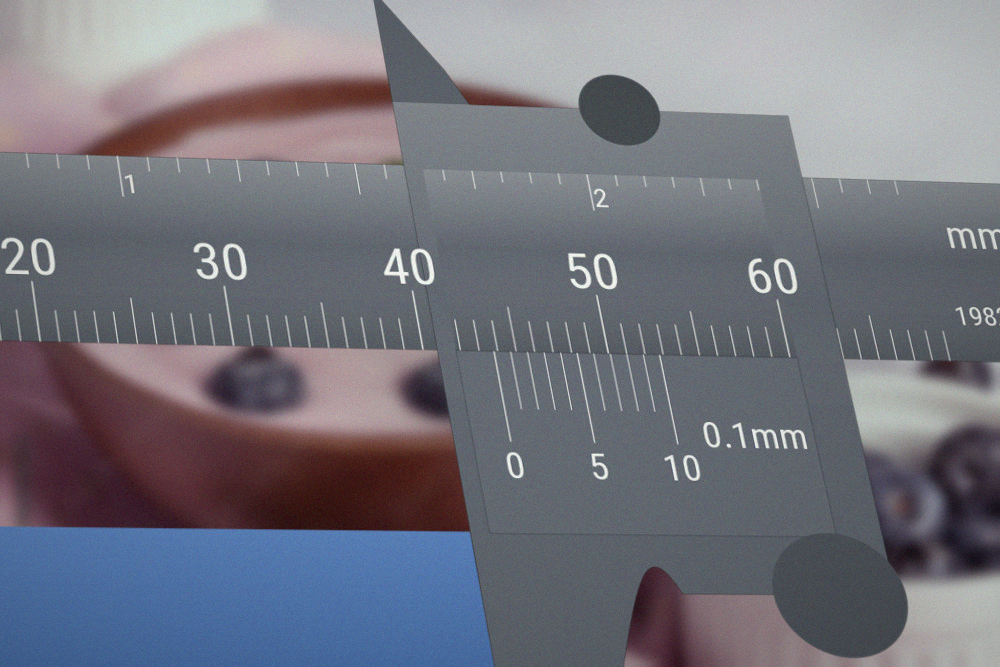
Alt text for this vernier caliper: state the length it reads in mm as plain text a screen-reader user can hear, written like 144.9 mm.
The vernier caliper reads 43.8 mm
